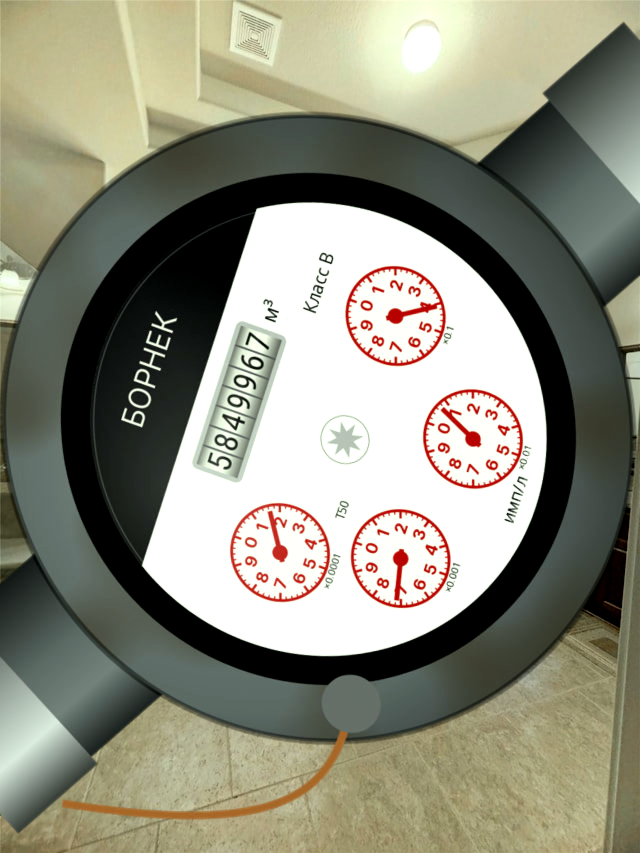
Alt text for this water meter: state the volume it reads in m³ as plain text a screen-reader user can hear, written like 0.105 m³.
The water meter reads 5849967.4071 m³
